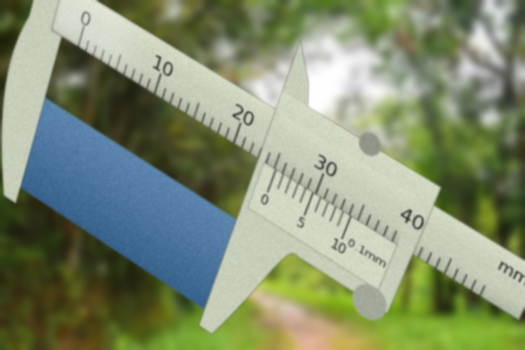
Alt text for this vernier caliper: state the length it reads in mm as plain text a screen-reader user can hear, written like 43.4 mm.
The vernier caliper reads 25.2 mm
